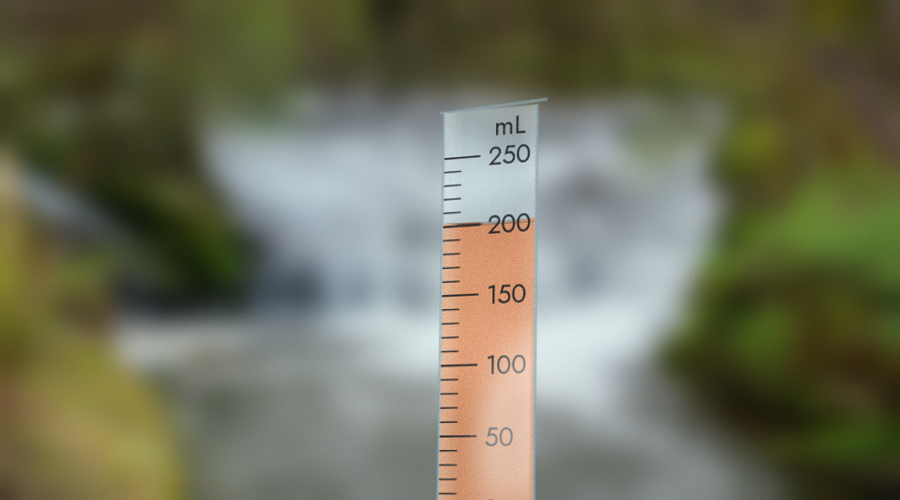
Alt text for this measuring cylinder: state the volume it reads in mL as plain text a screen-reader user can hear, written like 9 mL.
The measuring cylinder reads 200 mL
